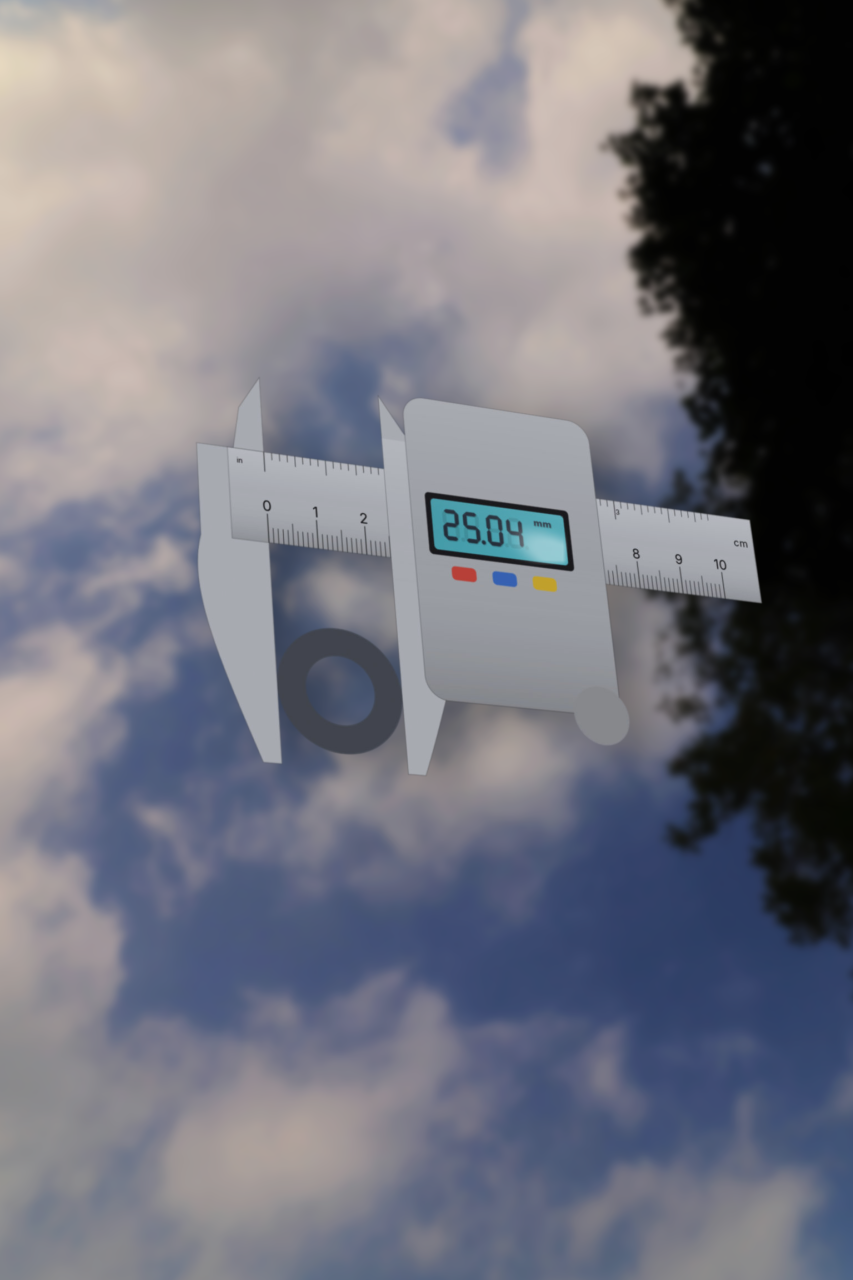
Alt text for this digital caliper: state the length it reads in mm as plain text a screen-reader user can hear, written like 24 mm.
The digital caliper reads 25.04 mm
